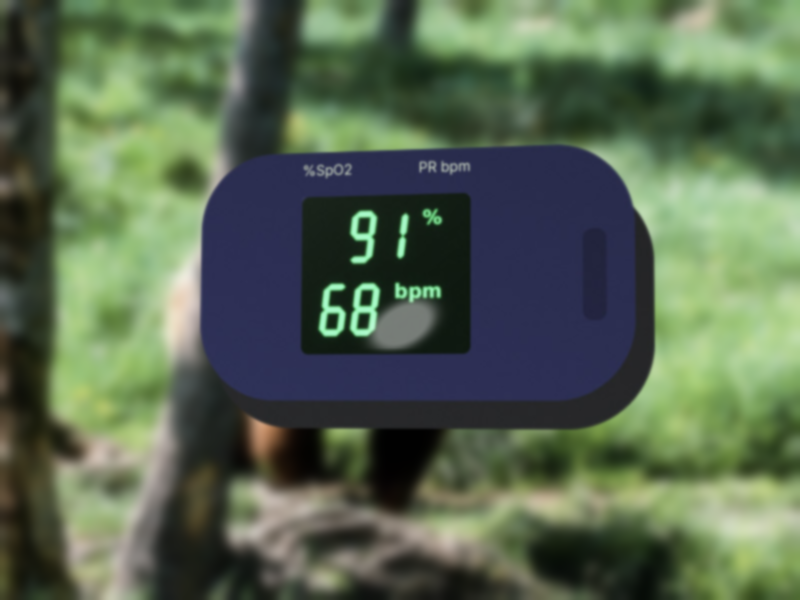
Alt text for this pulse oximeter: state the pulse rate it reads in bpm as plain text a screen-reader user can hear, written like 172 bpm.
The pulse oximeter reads 68 bpm
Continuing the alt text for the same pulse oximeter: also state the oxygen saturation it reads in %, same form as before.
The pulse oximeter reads 91 %
